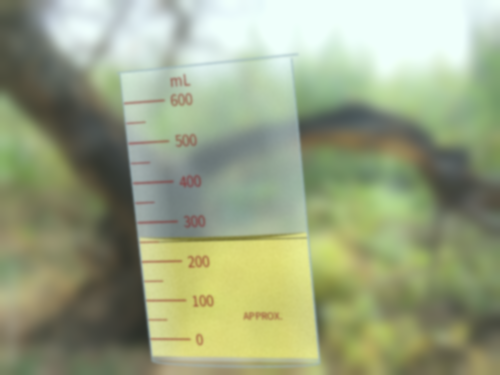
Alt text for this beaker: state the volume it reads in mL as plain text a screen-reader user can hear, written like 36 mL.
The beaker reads 250 mL
